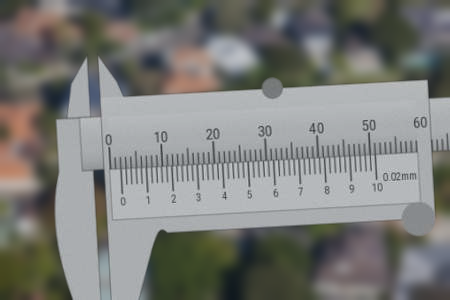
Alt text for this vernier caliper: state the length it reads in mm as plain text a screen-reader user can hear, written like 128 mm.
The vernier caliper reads 2.0 mm
